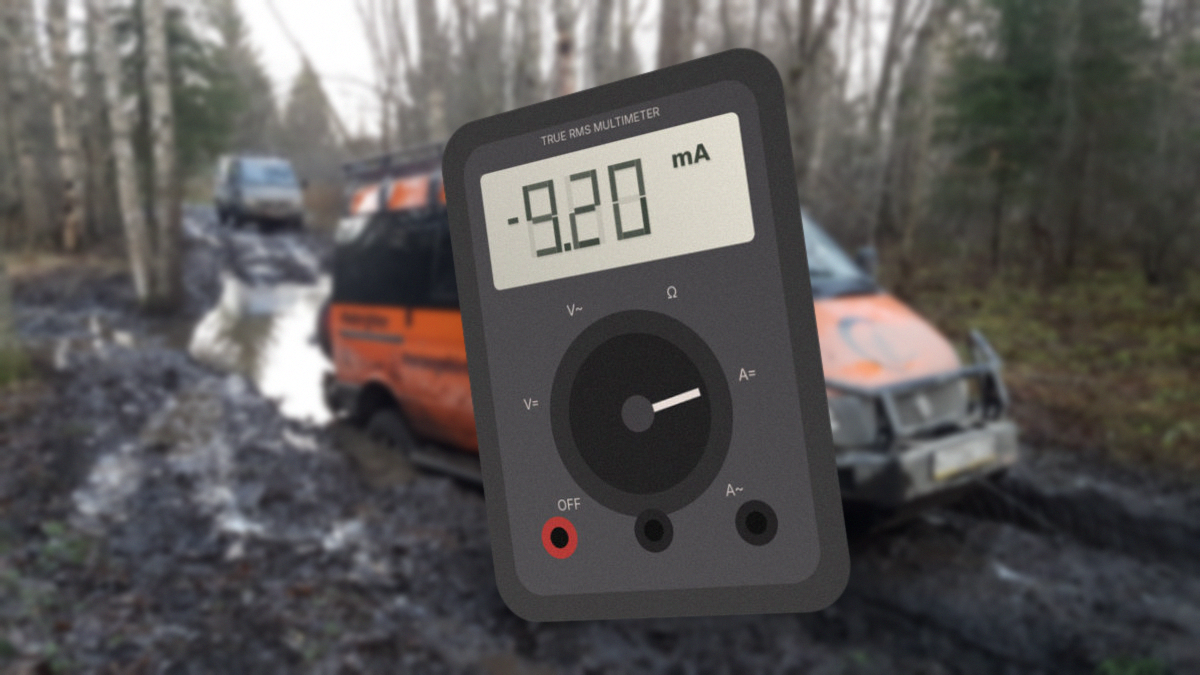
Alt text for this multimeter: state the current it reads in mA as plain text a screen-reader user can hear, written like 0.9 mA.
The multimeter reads -9.20 mA
